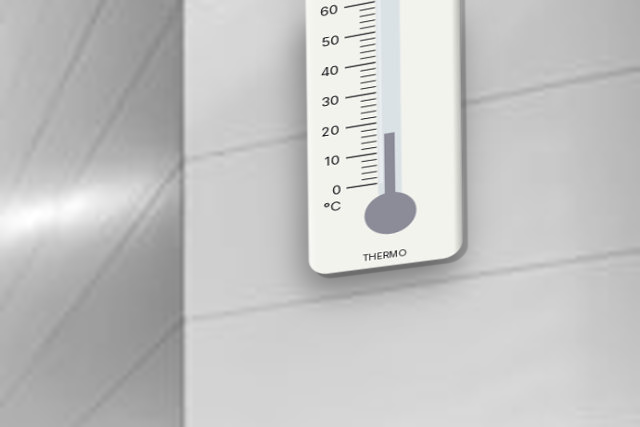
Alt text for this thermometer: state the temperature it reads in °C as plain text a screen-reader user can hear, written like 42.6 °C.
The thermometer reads 16 °C
